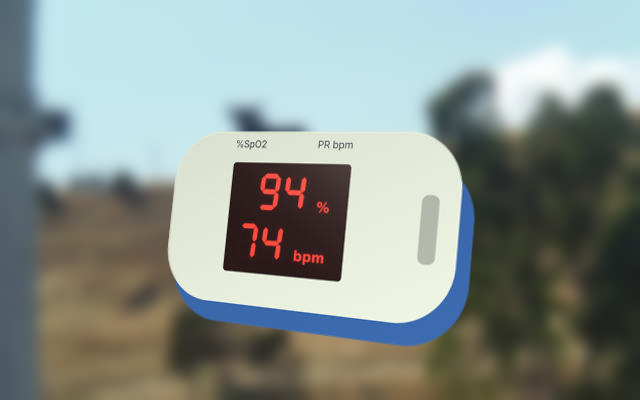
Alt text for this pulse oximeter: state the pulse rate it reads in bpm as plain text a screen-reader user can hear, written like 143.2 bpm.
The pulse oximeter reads 74 bpm
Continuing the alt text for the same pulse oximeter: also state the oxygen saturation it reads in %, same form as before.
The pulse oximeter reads 94 %
